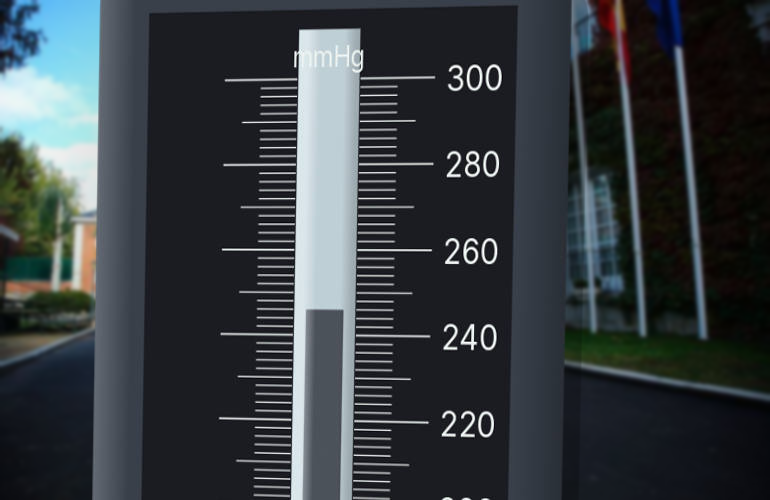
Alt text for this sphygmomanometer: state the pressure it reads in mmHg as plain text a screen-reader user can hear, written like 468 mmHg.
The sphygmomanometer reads 246 mmHg
